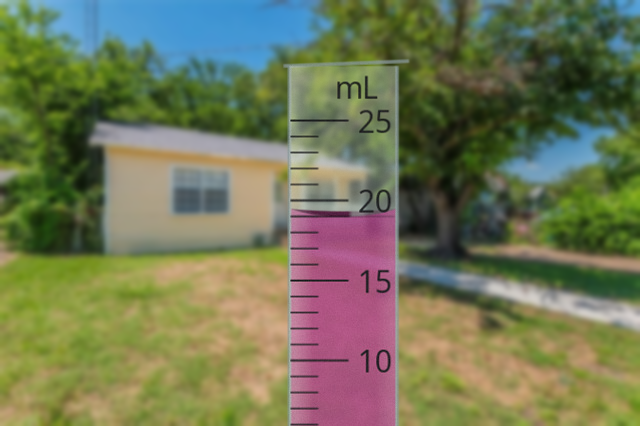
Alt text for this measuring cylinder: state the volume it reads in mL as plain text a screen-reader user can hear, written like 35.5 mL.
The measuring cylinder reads 19 mL
